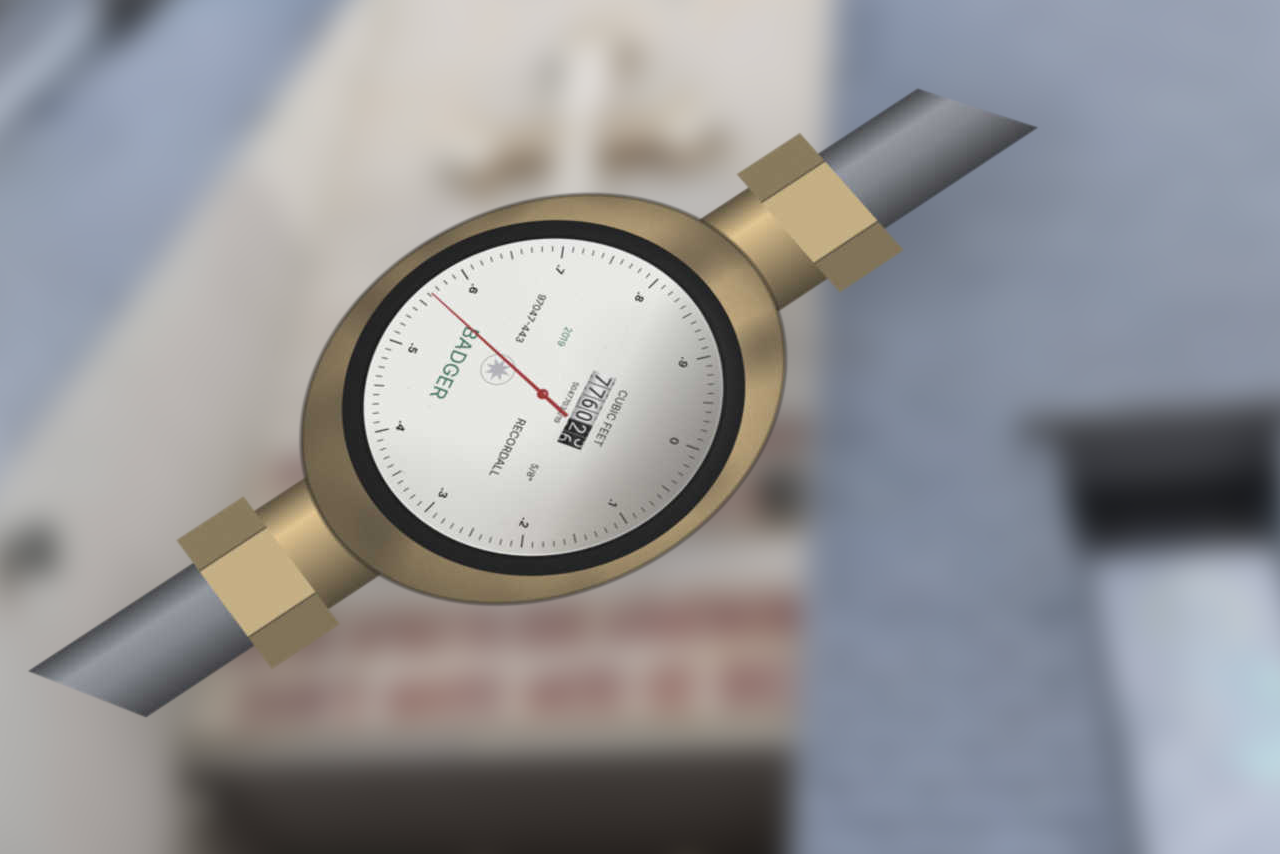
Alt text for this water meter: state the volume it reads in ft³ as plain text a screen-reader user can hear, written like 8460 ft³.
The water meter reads 776025.56 ft³
